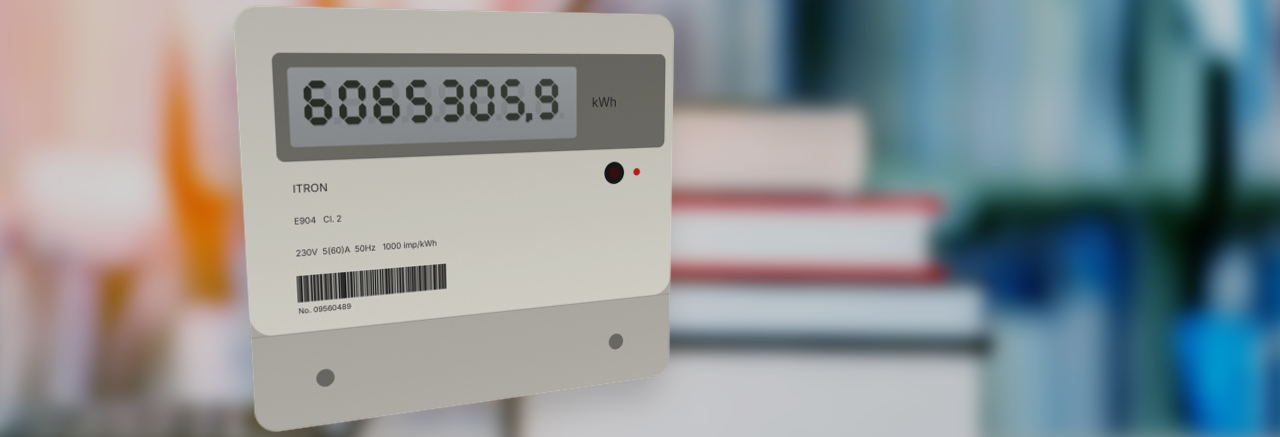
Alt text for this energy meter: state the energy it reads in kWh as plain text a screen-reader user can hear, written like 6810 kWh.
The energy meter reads 6065305.9 kWh
